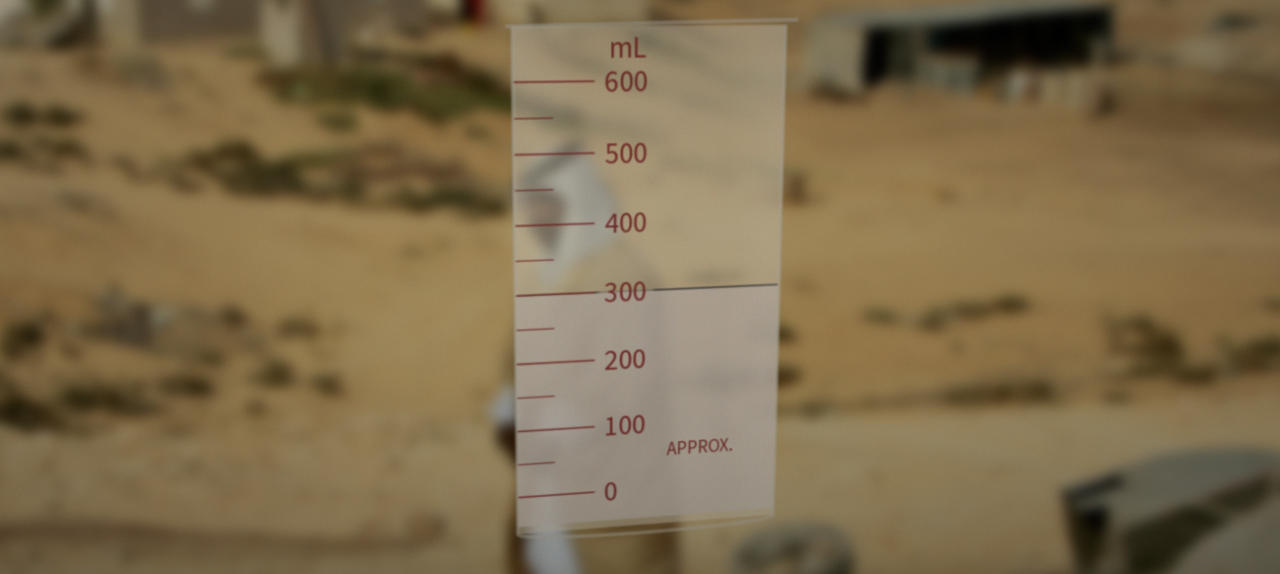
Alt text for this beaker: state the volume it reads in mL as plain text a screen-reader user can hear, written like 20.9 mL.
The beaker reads 300 mL
